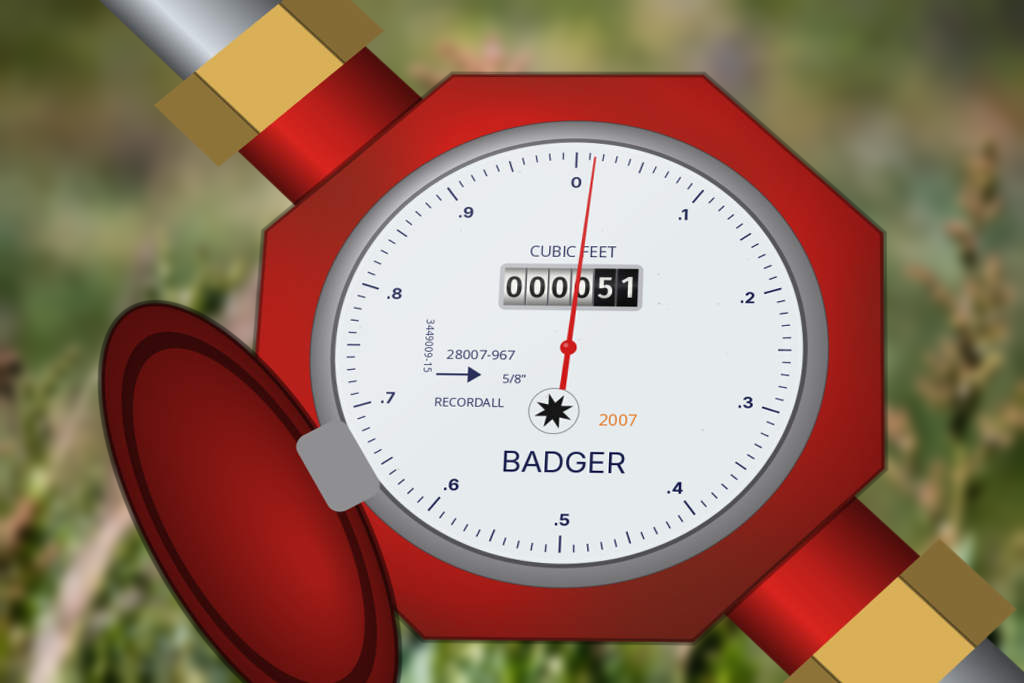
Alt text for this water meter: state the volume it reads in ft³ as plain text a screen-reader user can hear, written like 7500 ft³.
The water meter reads 51.01 ft³
